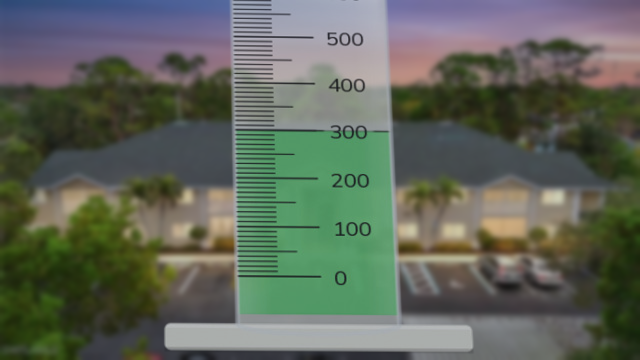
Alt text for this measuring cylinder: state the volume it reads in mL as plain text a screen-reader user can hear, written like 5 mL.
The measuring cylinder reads 300 mL
